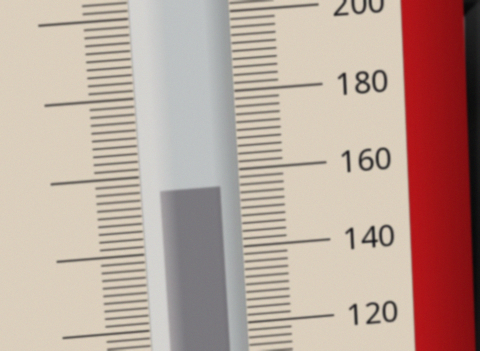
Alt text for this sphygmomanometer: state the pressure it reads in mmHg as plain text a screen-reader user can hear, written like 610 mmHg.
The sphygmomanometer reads 156 mmHg
